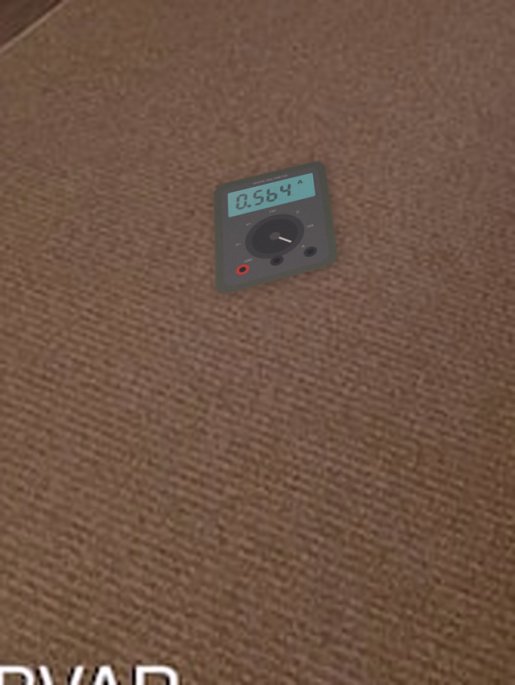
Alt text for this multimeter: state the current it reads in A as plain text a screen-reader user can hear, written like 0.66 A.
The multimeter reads 0.564 A
